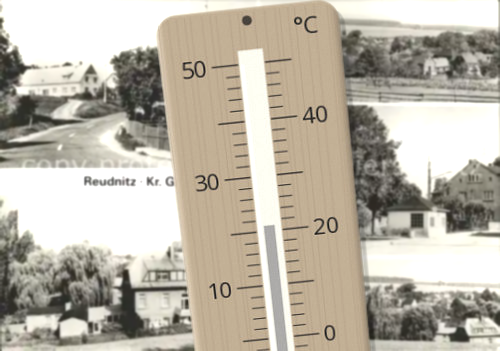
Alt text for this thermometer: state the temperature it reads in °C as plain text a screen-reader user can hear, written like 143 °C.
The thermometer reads 21 °C
